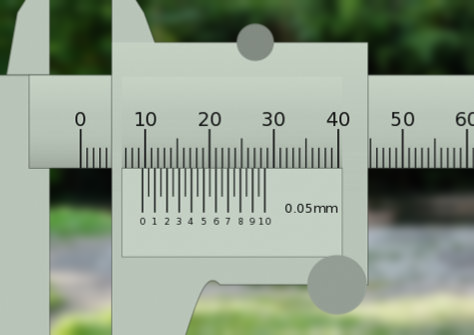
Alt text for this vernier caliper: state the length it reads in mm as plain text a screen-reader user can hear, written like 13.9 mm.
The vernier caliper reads 9.6 mm
